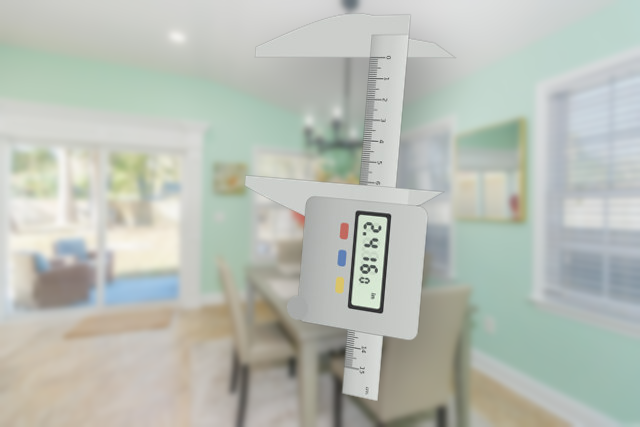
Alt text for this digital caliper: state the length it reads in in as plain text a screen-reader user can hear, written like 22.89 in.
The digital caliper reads 2.4160 in
